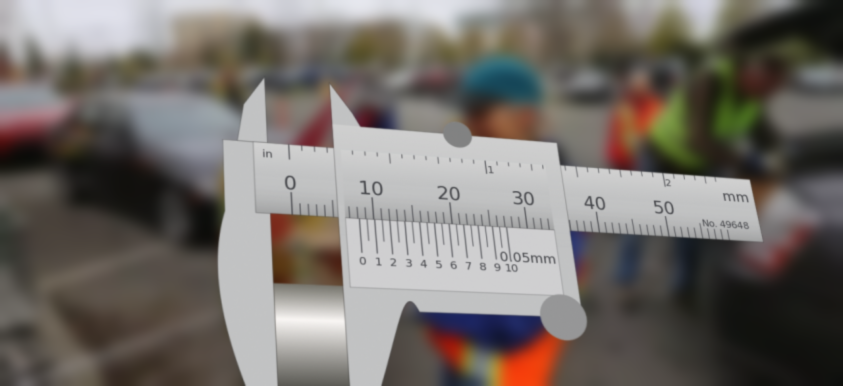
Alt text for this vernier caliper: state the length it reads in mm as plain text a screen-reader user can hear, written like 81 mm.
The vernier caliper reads 8.2 mm
